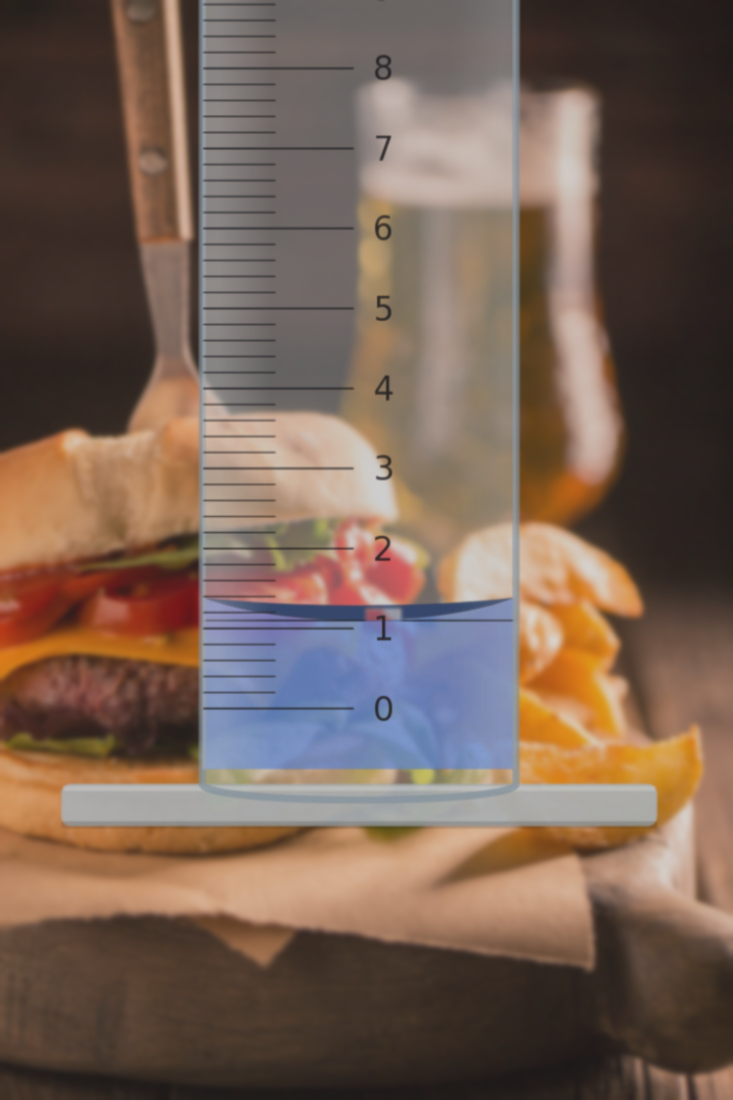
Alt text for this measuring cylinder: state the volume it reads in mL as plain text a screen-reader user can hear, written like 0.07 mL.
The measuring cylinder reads 1.1 mL
